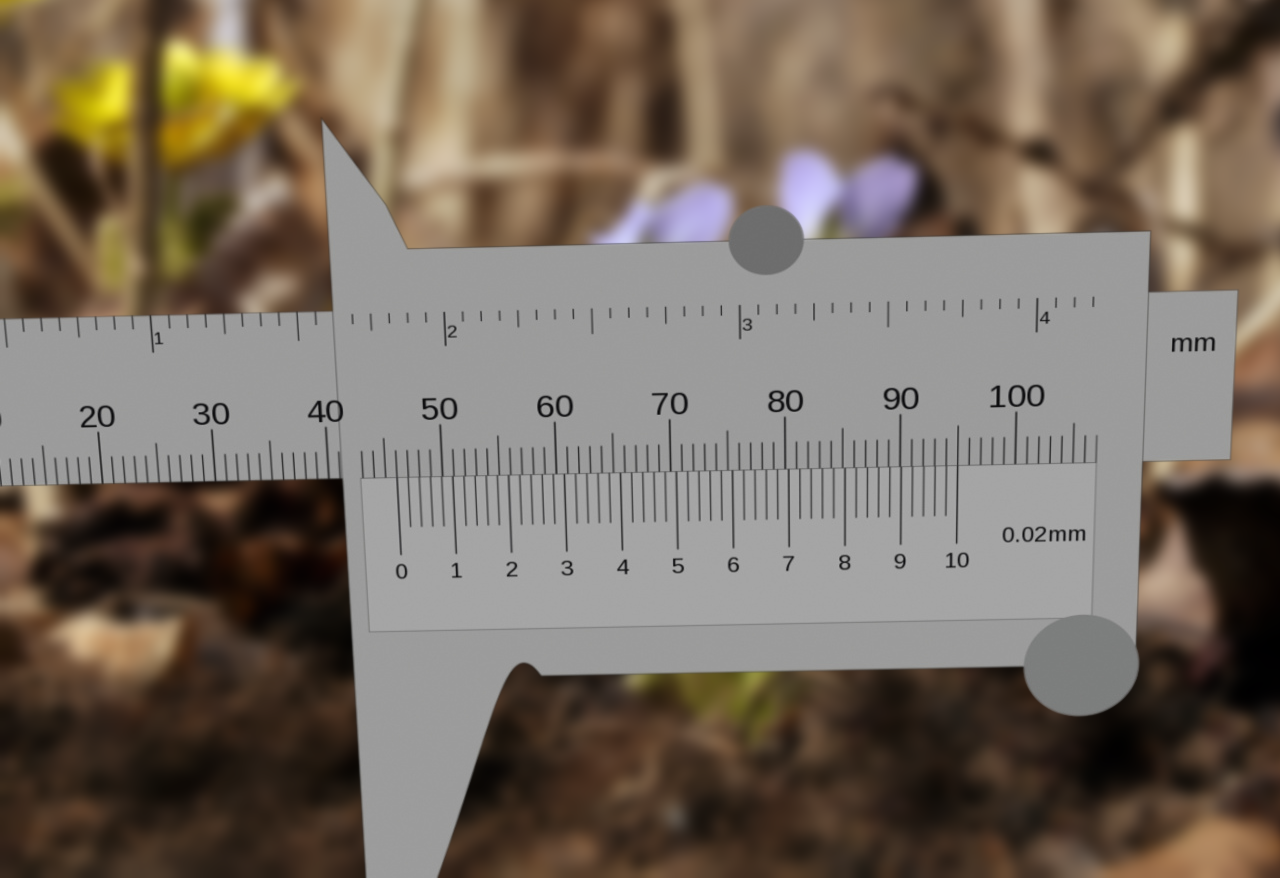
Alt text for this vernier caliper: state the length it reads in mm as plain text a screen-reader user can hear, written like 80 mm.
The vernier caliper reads 46.0 mm
